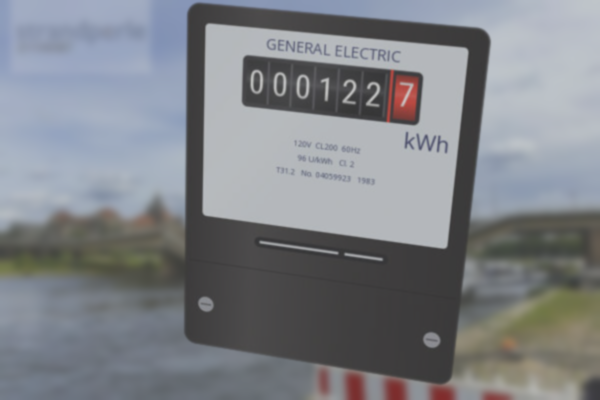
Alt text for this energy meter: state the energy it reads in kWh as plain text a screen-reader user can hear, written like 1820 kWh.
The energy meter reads 122.7 kWh
